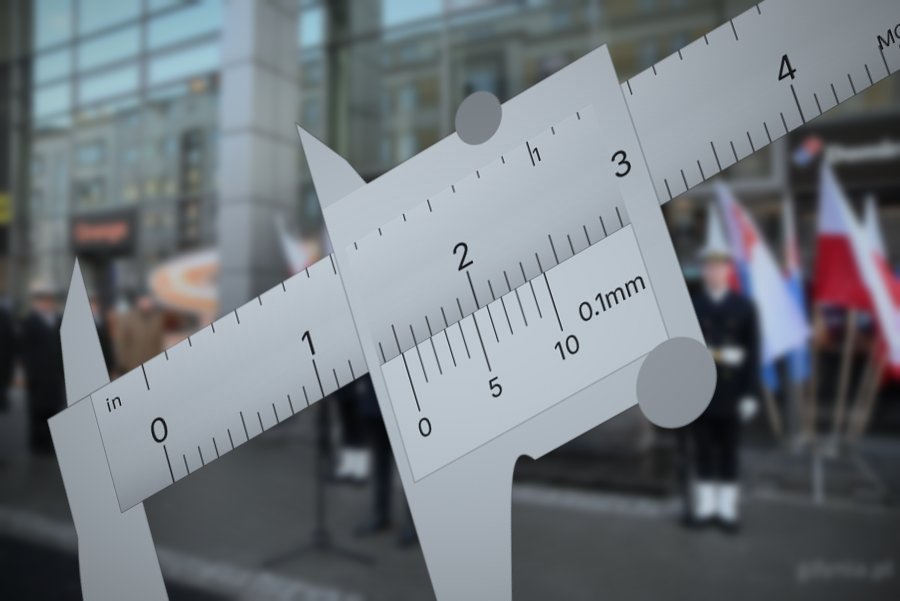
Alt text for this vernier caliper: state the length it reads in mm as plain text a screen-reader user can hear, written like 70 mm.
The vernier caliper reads 15.1 mm
